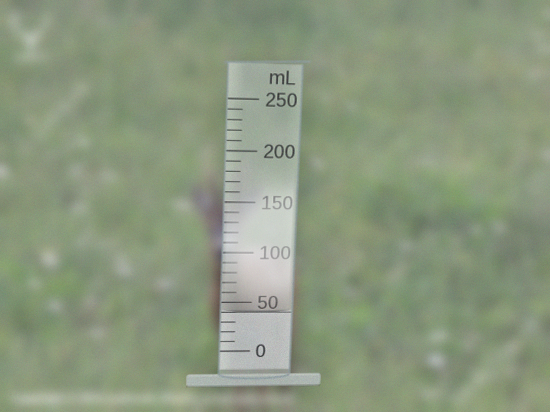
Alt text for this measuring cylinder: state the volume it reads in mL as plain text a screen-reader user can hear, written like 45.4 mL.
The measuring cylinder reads 40 mL
